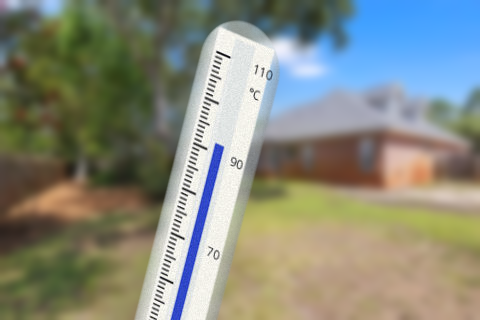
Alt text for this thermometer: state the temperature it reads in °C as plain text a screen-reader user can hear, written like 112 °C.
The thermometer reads 92 °C
